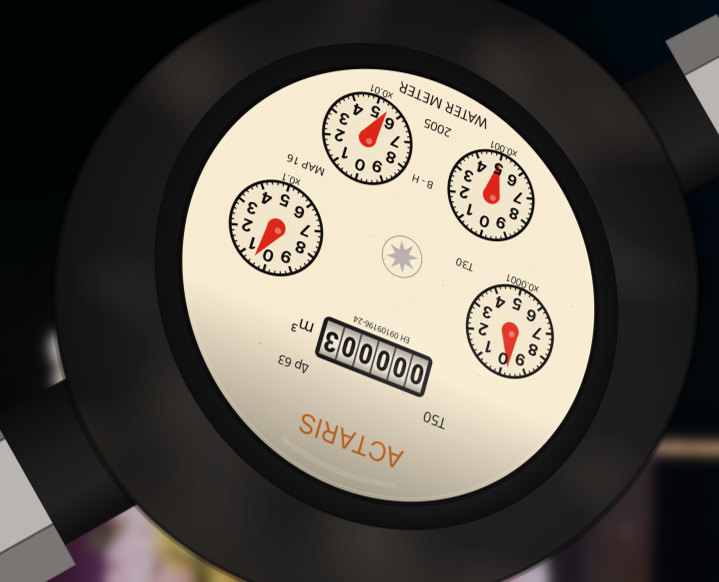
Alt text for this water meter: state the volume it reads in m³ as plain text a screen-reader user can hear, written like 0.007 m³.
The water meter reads 3.0549 m³
